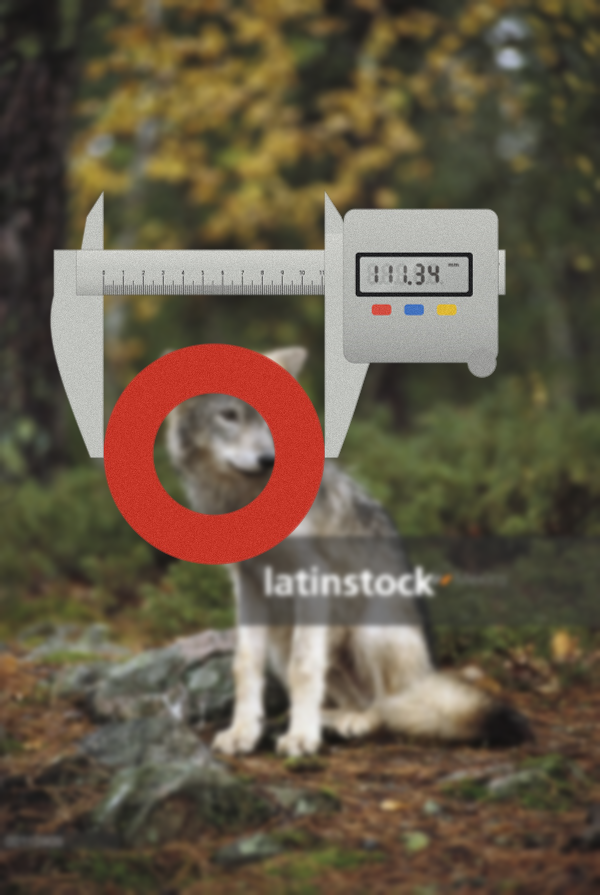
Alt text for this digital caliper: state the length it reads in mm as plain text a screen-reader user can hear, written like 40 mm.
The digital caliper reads 111.34 mm
